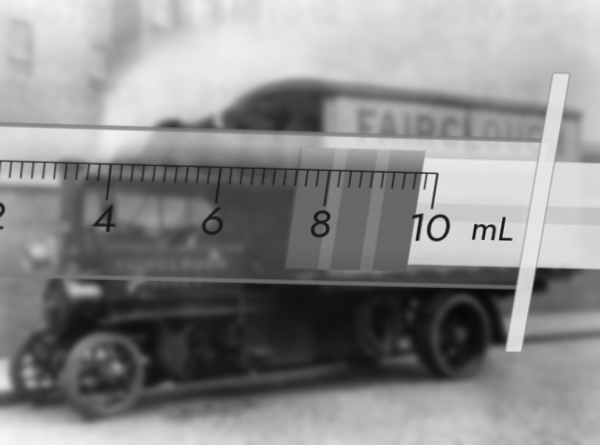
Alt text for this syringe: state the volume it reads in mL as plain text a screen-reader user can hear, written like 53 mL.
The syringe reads 7.4 mL
